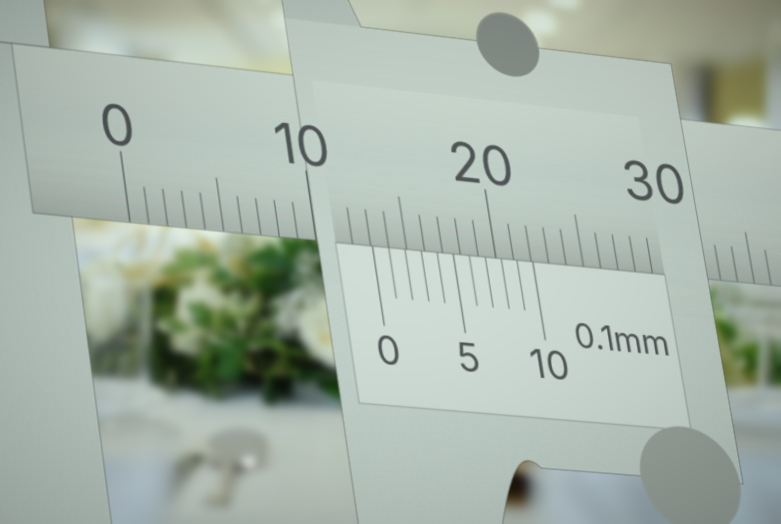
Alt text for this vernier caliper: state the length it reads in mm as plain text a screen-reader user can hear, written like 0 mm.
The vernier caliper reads 13.1 mm
